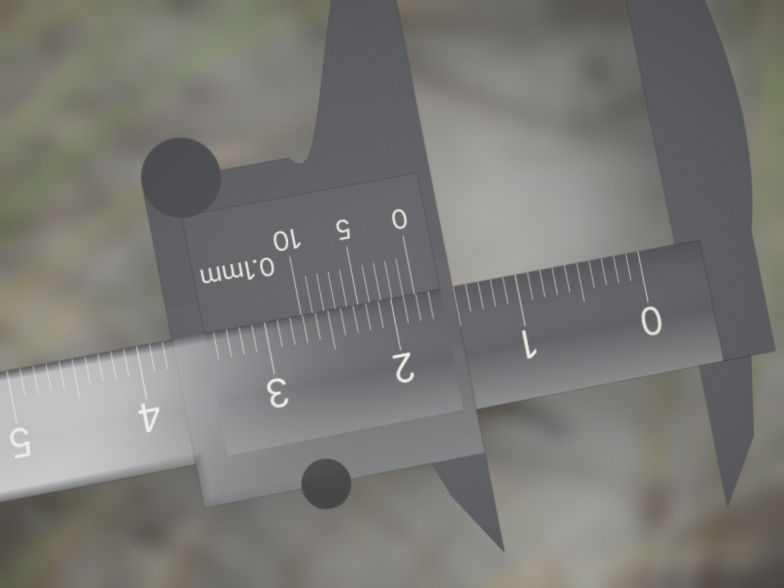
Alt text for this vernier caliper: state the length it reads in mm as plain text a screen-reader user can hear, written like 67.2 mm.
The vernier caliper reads 18.1 mm
